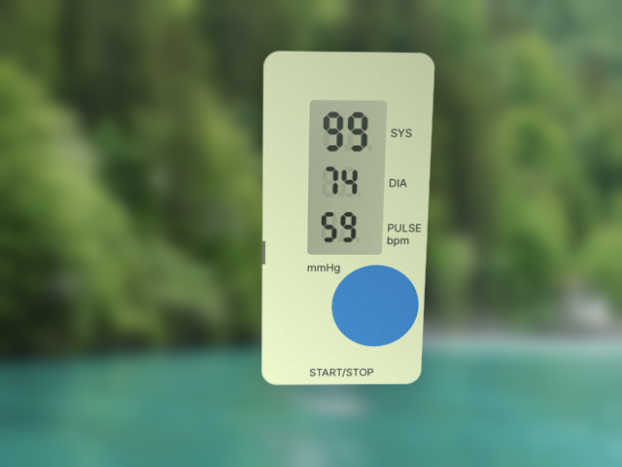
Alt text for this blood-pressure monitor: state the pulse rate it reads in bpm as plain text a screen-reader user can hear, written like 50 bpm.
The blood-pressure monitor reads 59 bpm
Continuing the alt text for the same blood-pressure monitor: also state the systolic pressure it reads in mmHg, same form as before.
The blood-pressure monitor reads 99 mmHg
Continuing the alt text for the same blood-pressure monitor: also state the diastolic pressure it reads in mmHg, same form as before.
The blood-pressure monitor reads 74 mmHg
